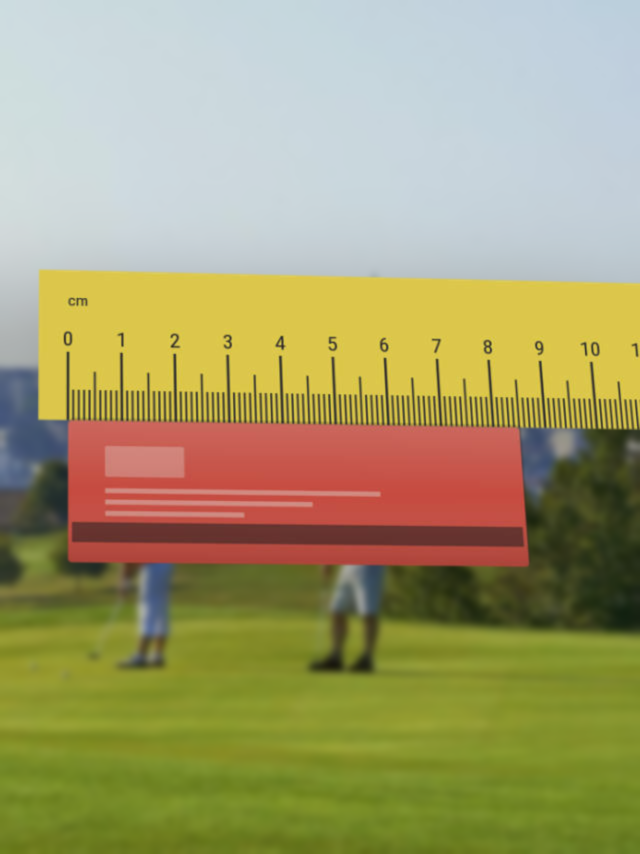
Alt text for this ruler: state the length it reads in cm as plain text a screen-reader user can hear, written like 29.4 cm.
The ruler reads 8.5 cm
